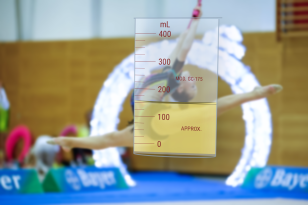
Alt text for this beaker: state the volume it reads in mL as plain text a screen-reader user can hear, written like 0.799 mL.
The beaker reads 150 mL
